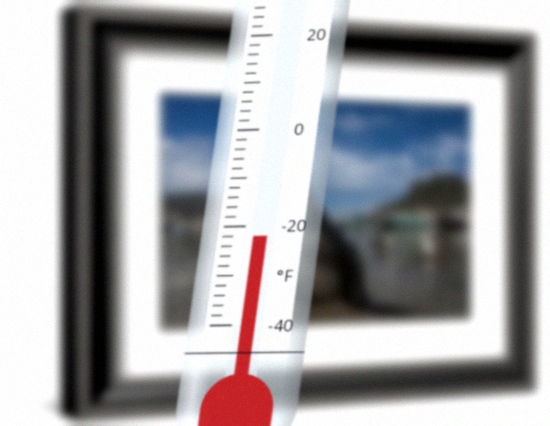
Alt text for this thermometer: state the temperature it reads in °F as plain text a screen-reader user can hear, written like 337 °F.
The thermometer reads -22 °F
